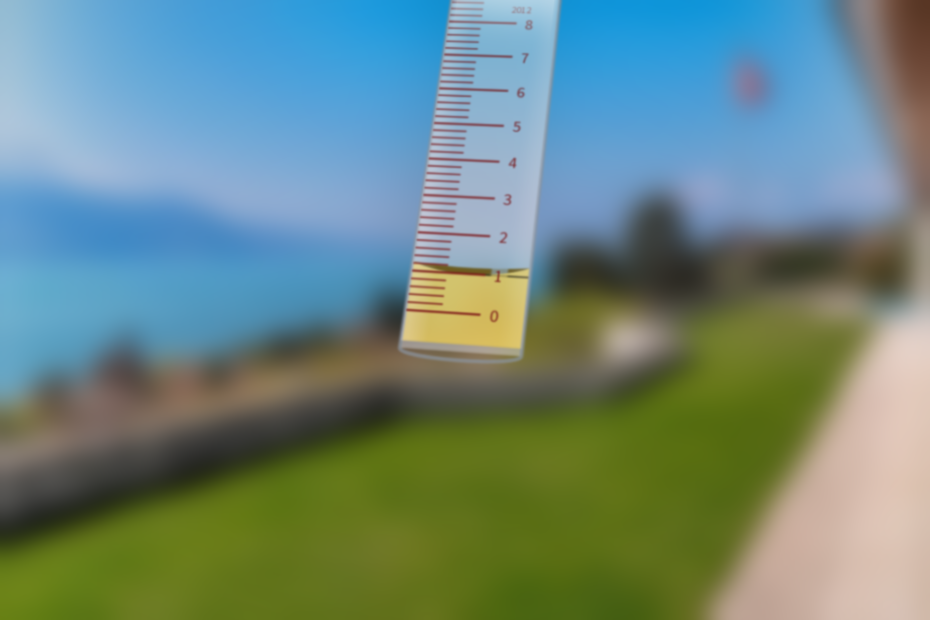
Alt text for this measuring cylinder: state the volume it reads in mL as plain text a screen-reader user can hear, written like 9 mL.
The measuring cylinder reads 1 mL
